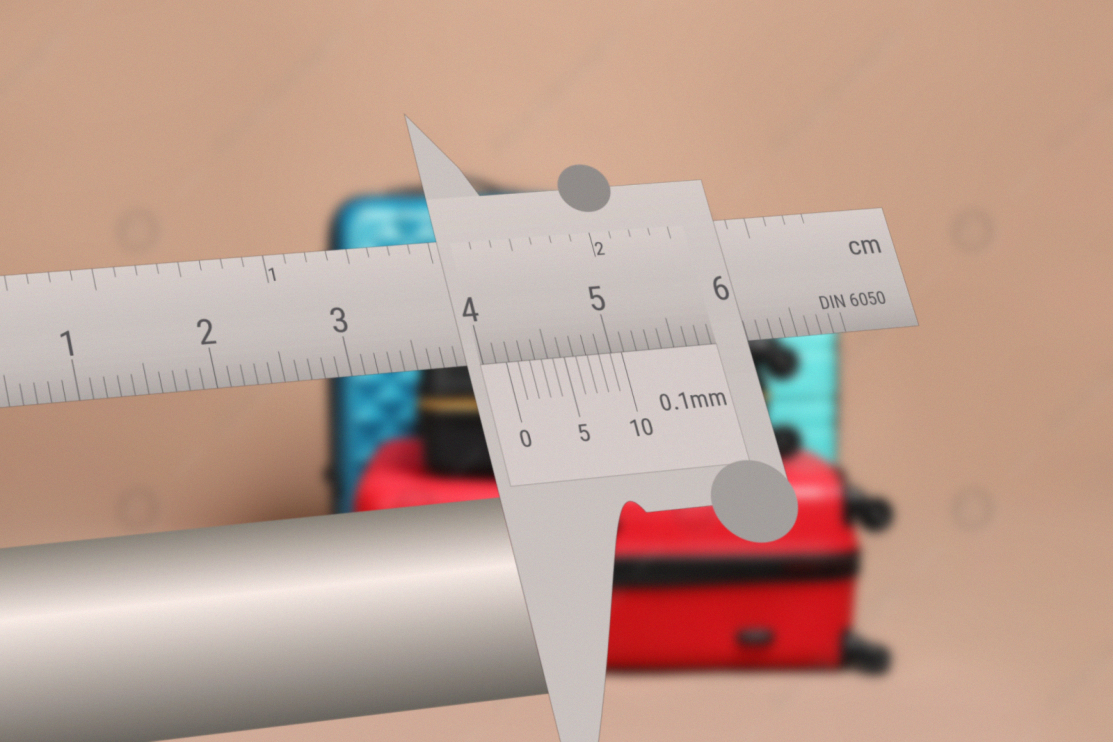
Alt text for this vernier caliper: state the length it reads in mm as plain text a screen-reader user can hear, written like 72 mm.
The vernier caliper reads 41.8 mm
